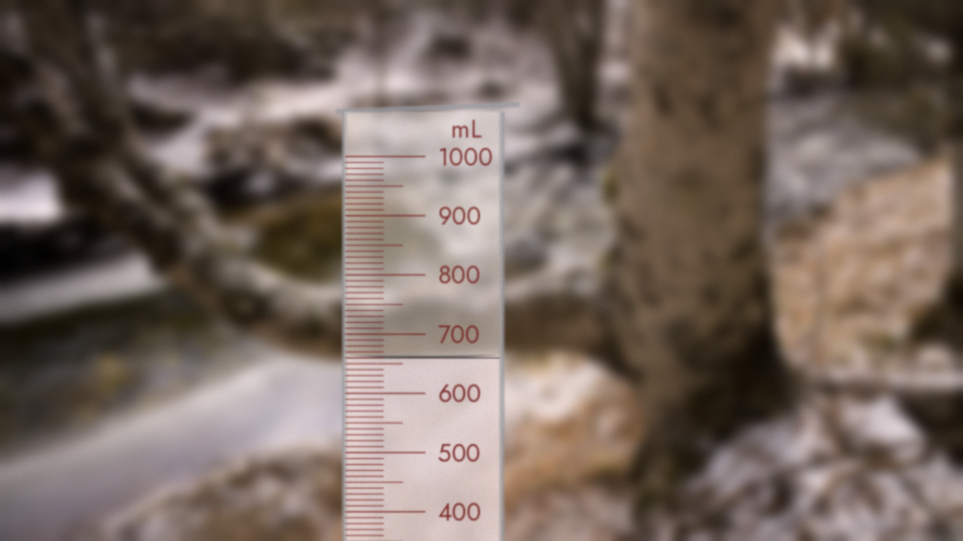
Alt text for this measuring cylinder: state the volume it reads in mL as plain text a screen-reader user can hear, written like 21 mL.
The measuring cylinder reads 660 mL
